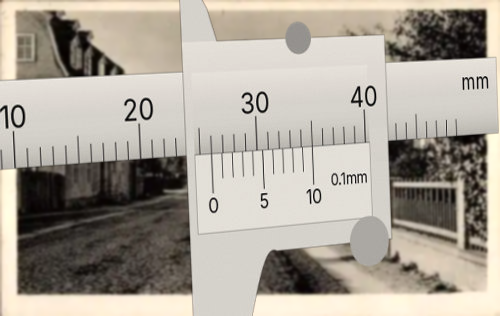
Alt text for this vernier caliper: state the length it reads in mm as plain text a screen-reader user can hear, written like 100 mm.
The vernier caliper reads 26.0 mm
